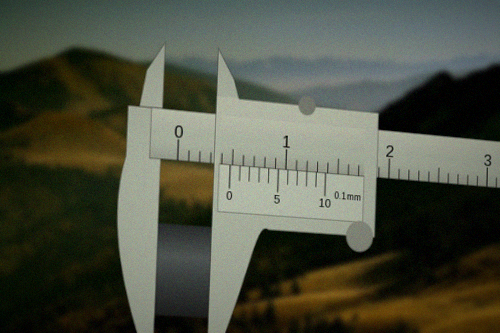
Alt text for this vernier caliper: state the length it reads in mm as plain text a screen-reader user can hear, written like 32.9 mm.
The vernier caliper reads 4.8 mm
